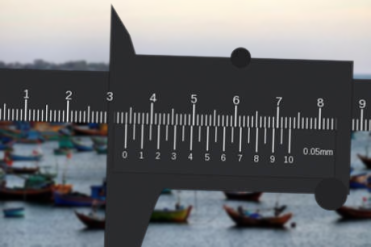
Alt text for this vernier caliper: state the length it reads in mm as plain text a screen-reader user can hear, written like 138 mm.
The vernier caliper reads 34.0 mm
